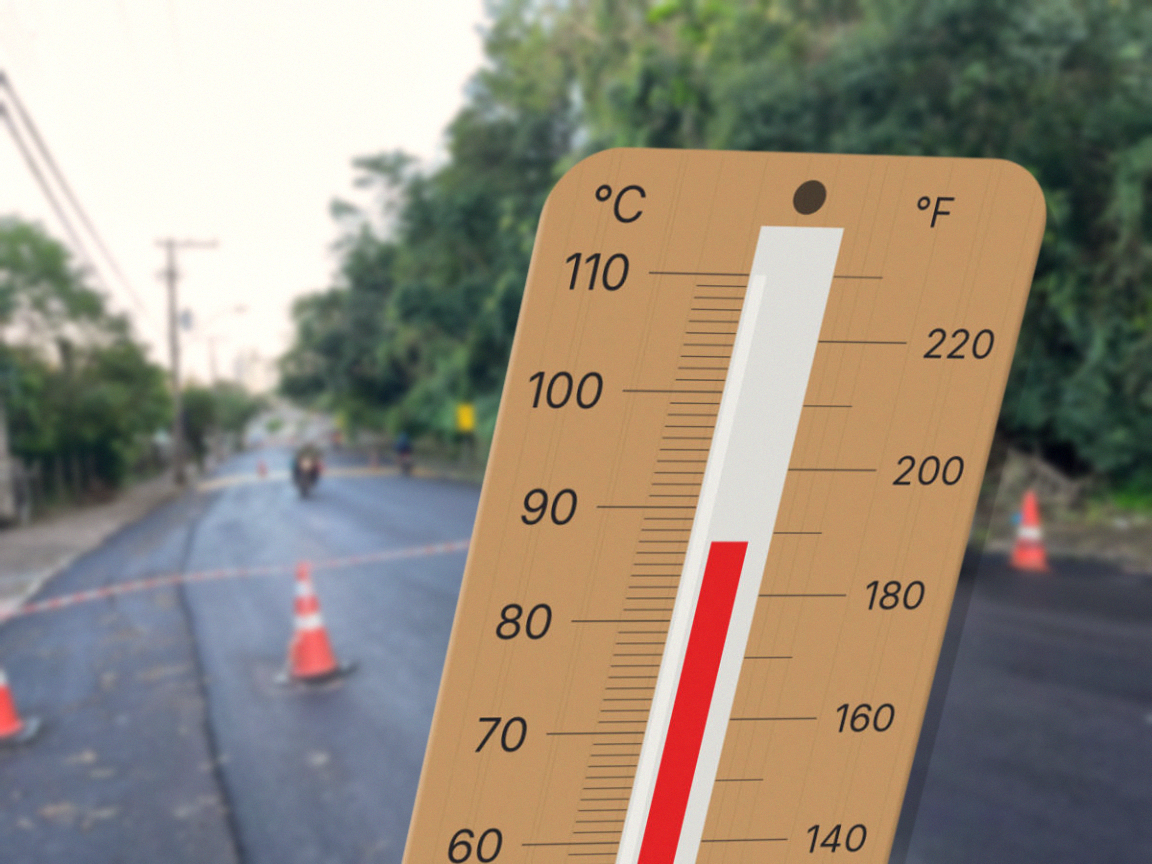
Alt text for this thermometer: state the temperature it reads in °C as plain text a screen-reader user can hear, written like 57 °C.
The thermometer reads 87 °C
